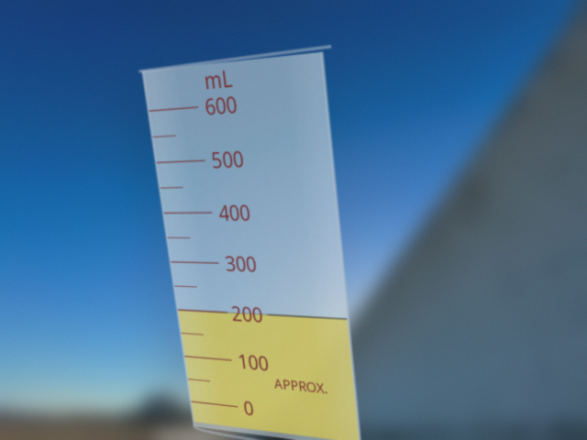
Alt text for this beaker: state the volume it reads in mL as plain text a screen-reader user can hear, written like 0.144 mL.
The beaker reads 200 mL
